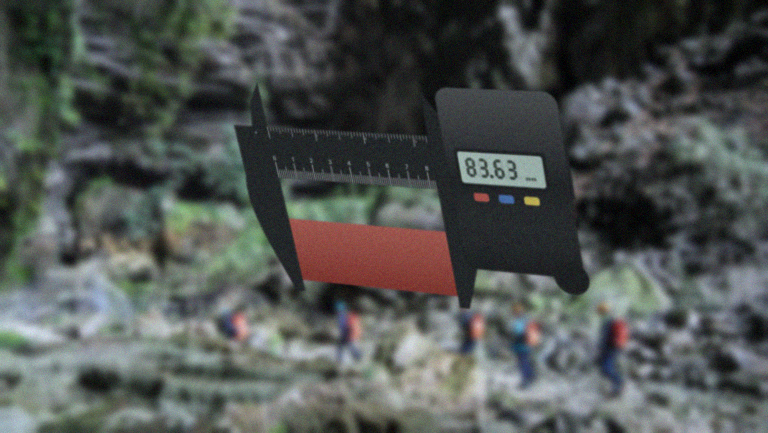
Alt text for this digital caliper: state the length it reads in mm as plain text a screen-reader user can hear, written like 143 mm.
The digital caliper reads 83.63 mm
